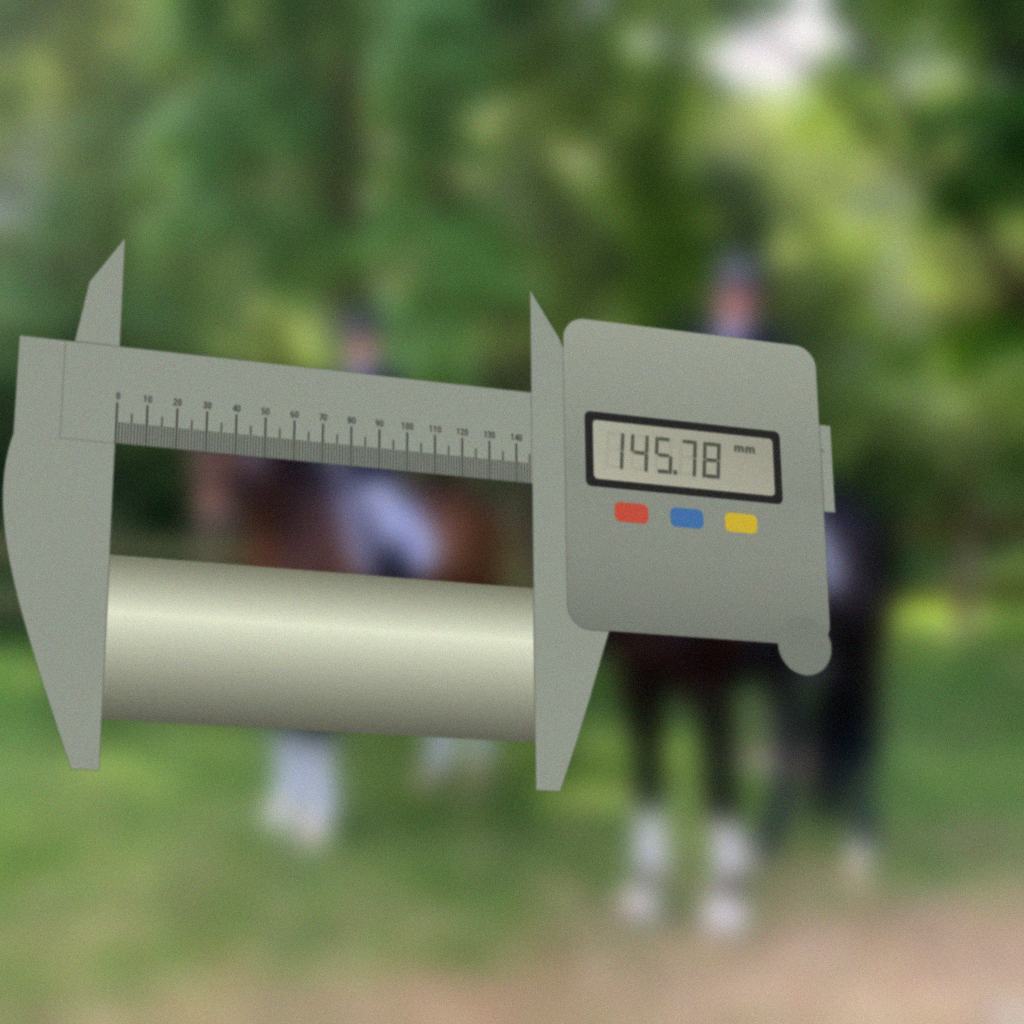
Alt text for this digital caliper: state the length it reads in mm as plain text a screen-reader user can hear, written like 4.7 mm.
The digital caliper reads 145.78 mm
